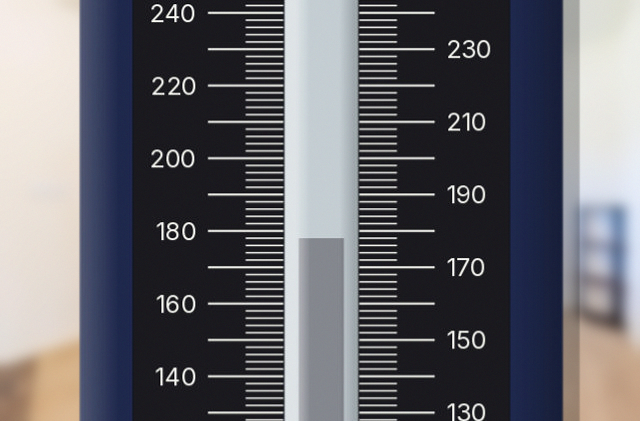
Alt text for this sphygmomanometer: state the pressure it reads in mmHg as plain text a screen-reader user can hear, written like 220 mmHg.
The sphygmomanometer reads 178 mmHg
